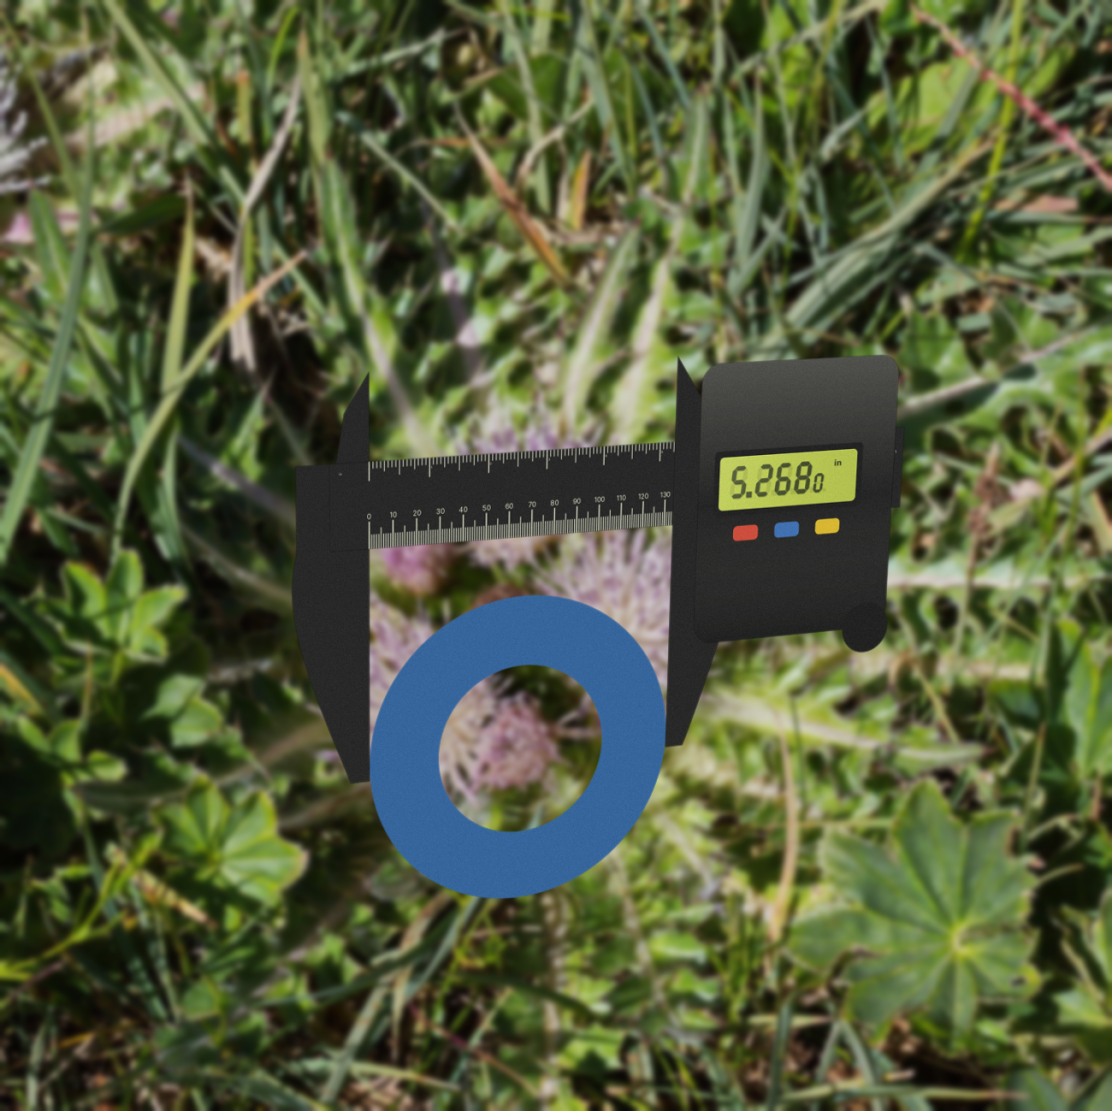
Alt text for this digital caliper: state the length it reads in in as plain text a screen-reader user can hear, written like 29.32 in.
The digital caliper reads 5.2680 in
